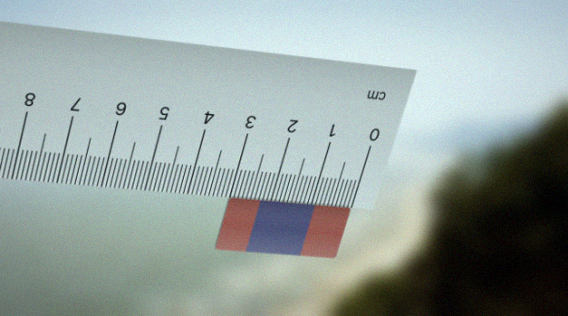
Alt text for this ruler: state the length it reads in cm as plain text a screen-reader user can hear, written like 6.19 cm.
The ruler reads 3 cm
